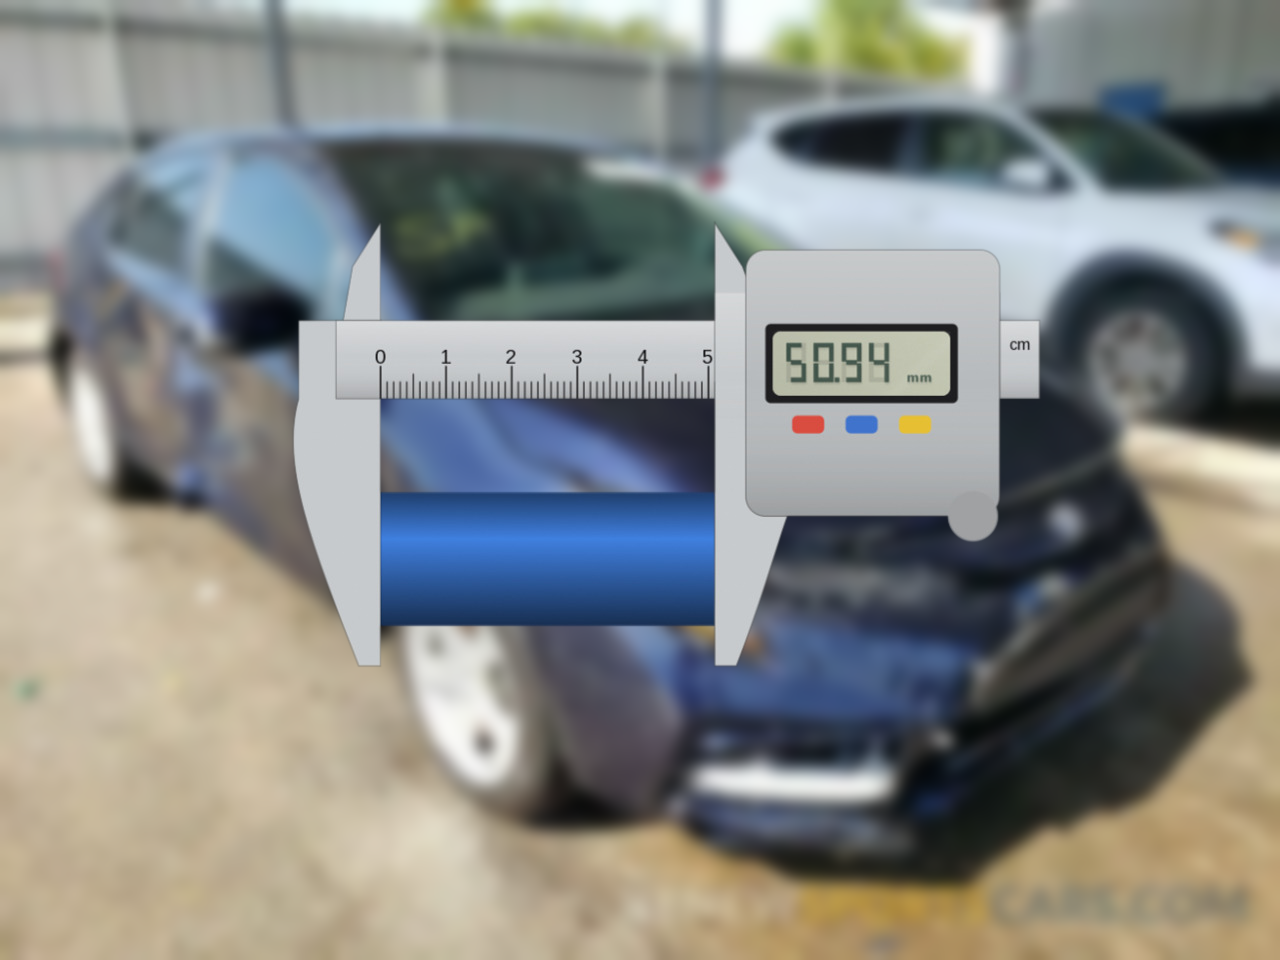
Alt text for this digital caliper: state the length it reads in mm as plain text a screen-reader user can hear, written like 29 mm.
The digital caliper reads 50.94 mm
